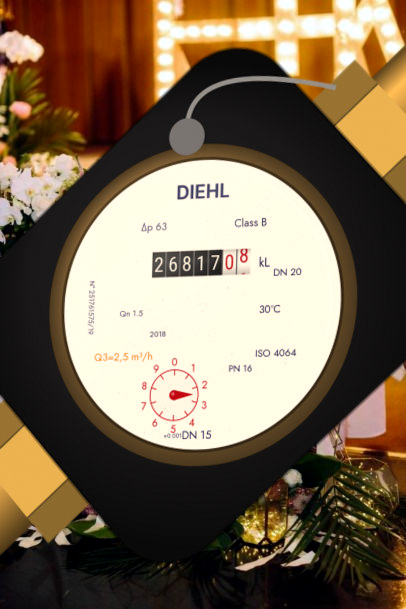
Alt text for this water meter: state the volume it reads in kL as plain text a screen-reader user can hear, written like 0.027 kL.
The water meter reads 26817.082 kL
